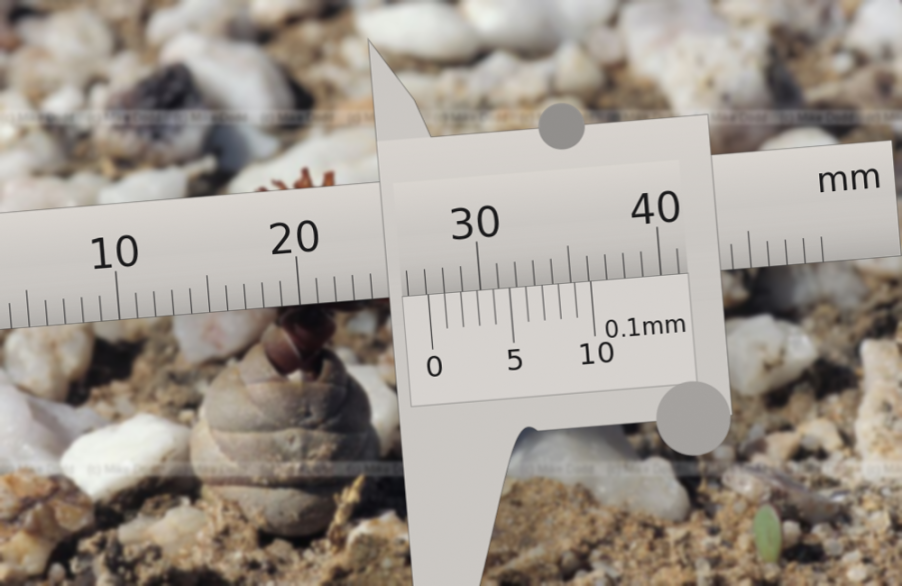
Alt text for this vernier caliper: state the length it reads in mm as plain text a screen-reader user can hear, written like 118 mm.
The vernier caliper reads 27.1 mm
